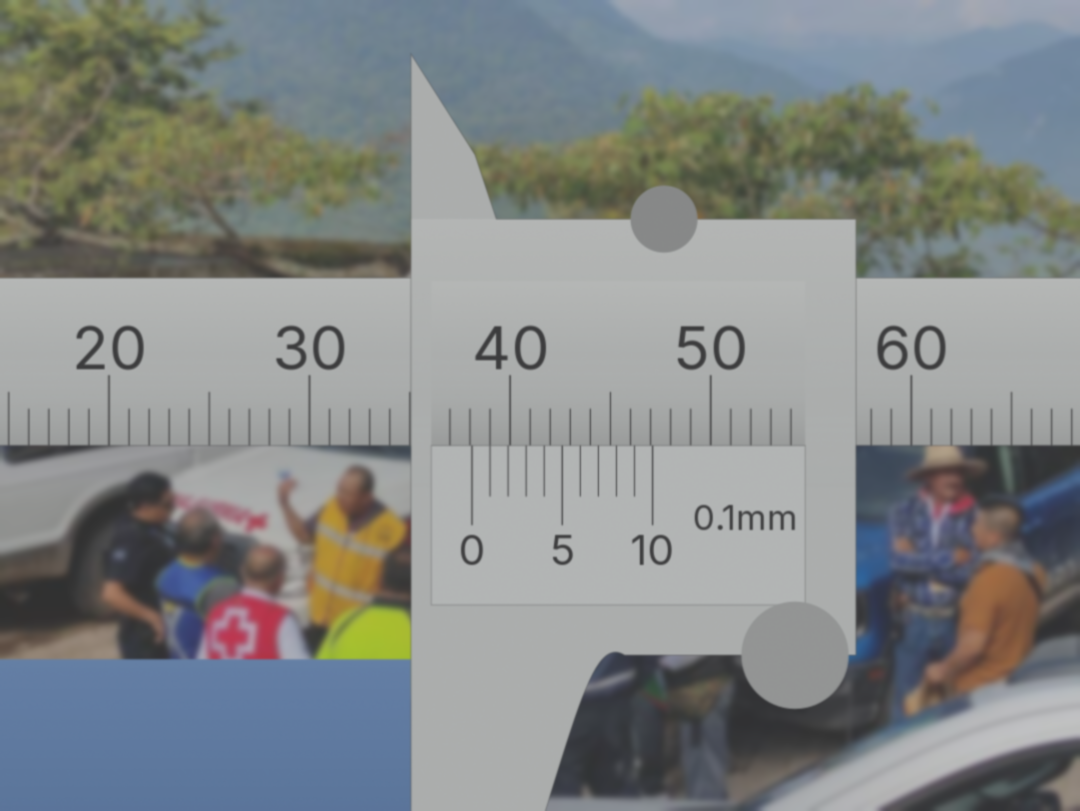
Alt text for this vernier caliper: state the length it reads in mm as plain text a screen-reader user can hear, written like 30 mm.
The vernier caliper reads 38.1 mm
